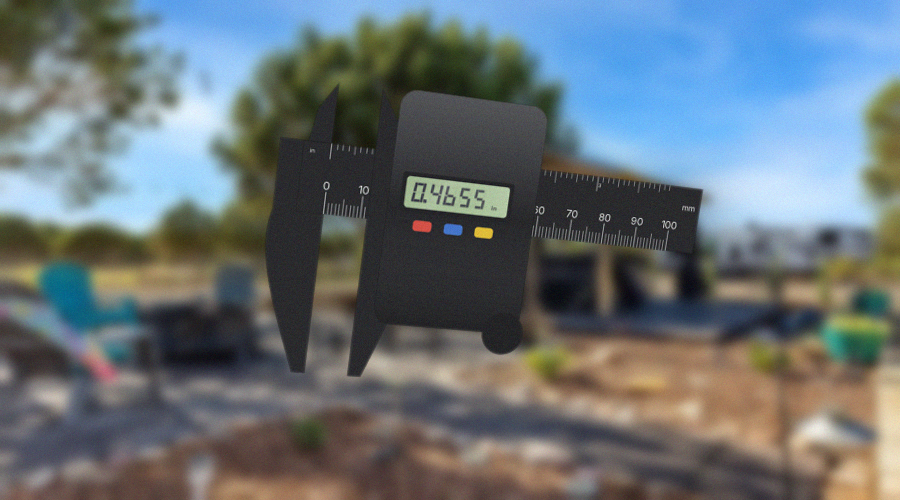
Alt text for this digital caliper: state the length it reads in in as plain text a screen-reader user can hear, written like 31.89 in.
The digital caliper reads 0.4655 in
